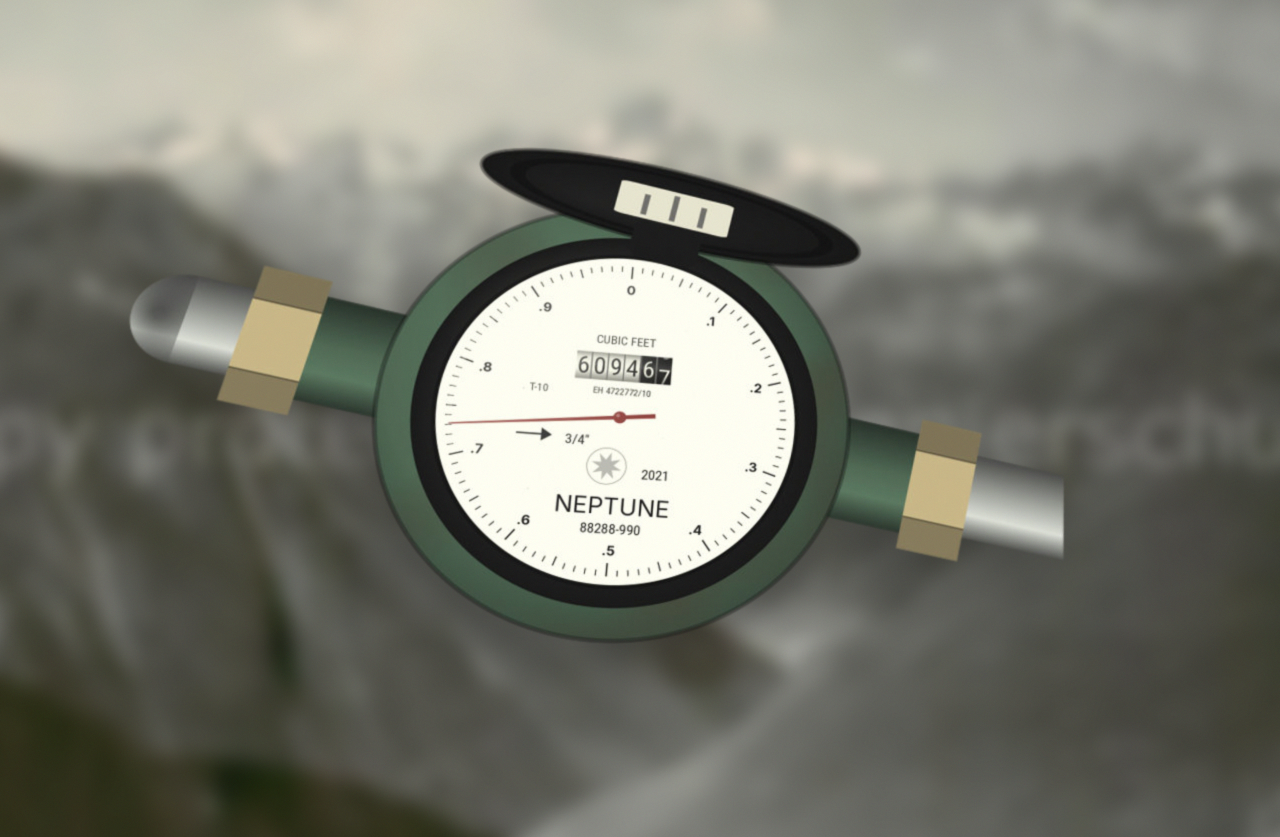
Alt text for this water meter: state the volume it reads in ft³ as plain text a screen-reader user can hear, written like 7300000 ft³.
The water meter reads 609466.73 ft³
